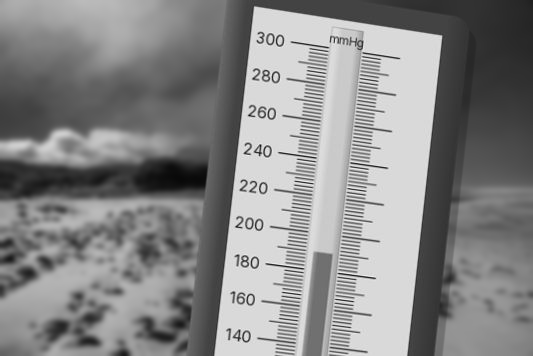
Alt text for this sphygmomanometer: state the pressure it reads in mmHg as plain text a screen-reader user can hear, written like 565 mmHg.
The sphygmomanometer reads 190 mmHg
